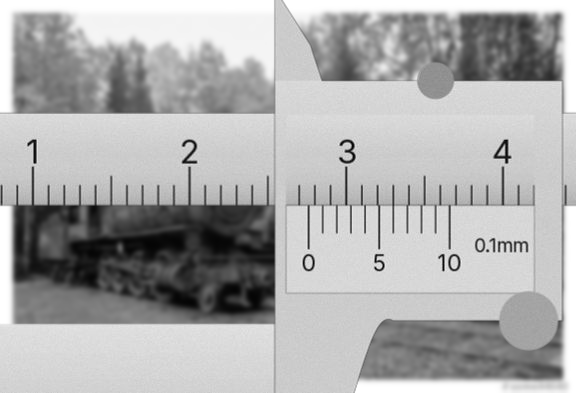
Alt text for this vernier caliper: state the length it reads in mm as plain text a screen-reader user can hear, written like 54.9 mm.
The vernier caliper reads 27.6 mm
